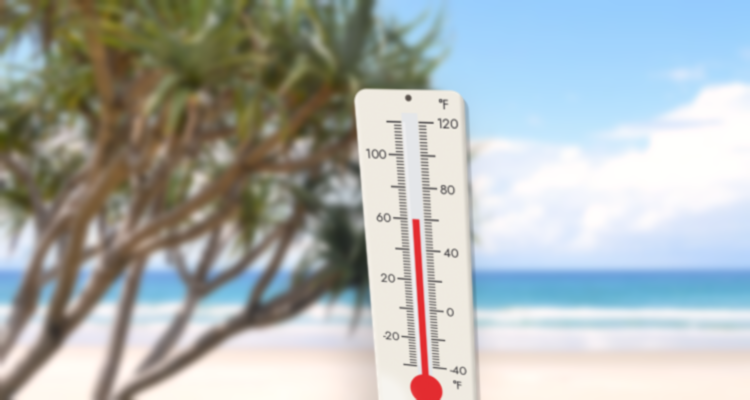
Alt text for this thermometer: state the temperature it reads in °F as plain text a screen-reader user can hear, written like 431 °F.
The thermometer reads 60 °F
